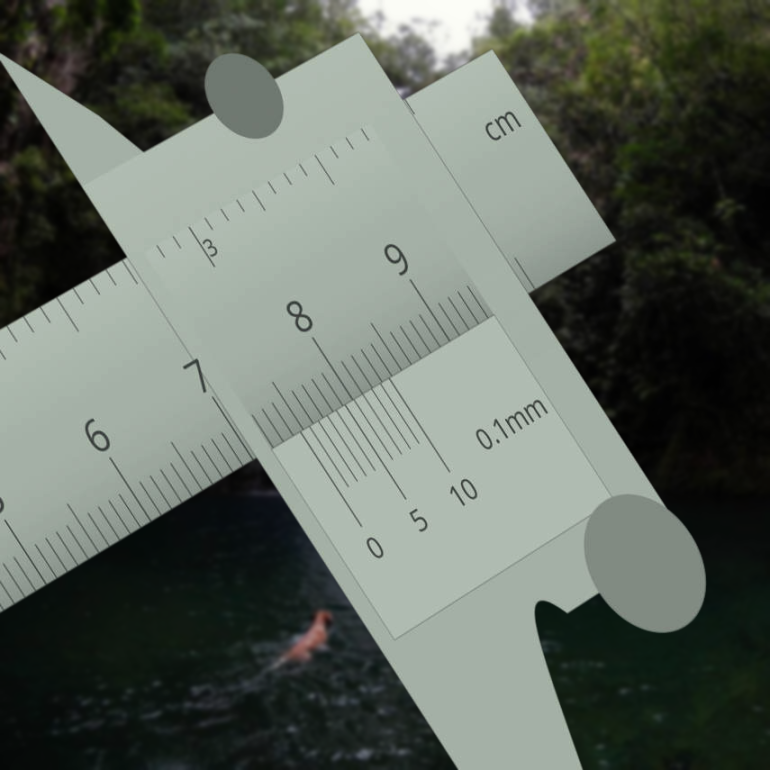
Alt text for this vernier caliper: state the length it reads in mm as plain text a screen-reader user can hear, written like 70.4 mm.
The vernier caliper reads 74.7 mm
